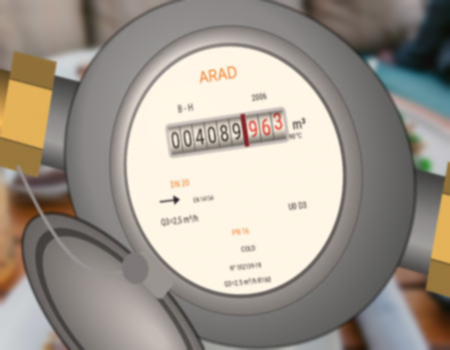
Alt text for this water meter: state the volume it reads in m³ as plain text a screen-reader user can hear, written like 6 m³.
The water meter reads 4089.963 m³
